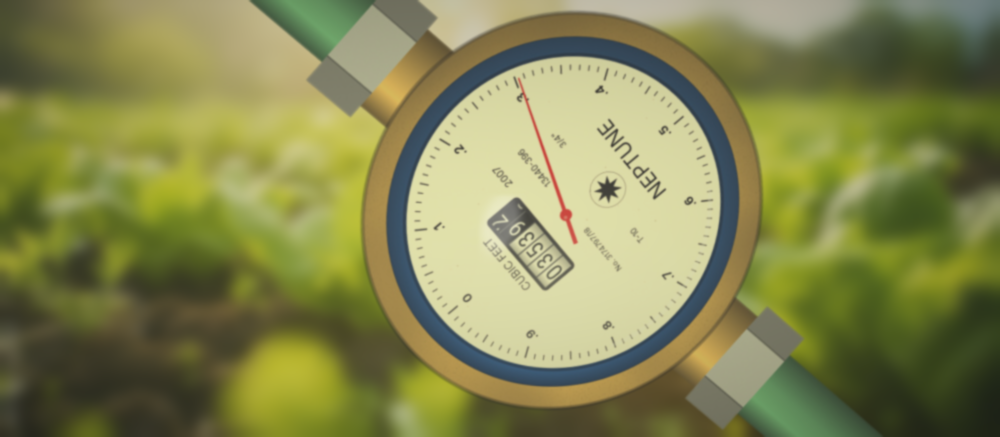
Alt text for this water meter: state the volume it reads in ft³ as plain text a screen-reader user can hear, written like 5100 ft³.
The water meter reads 35392.30 ft³
